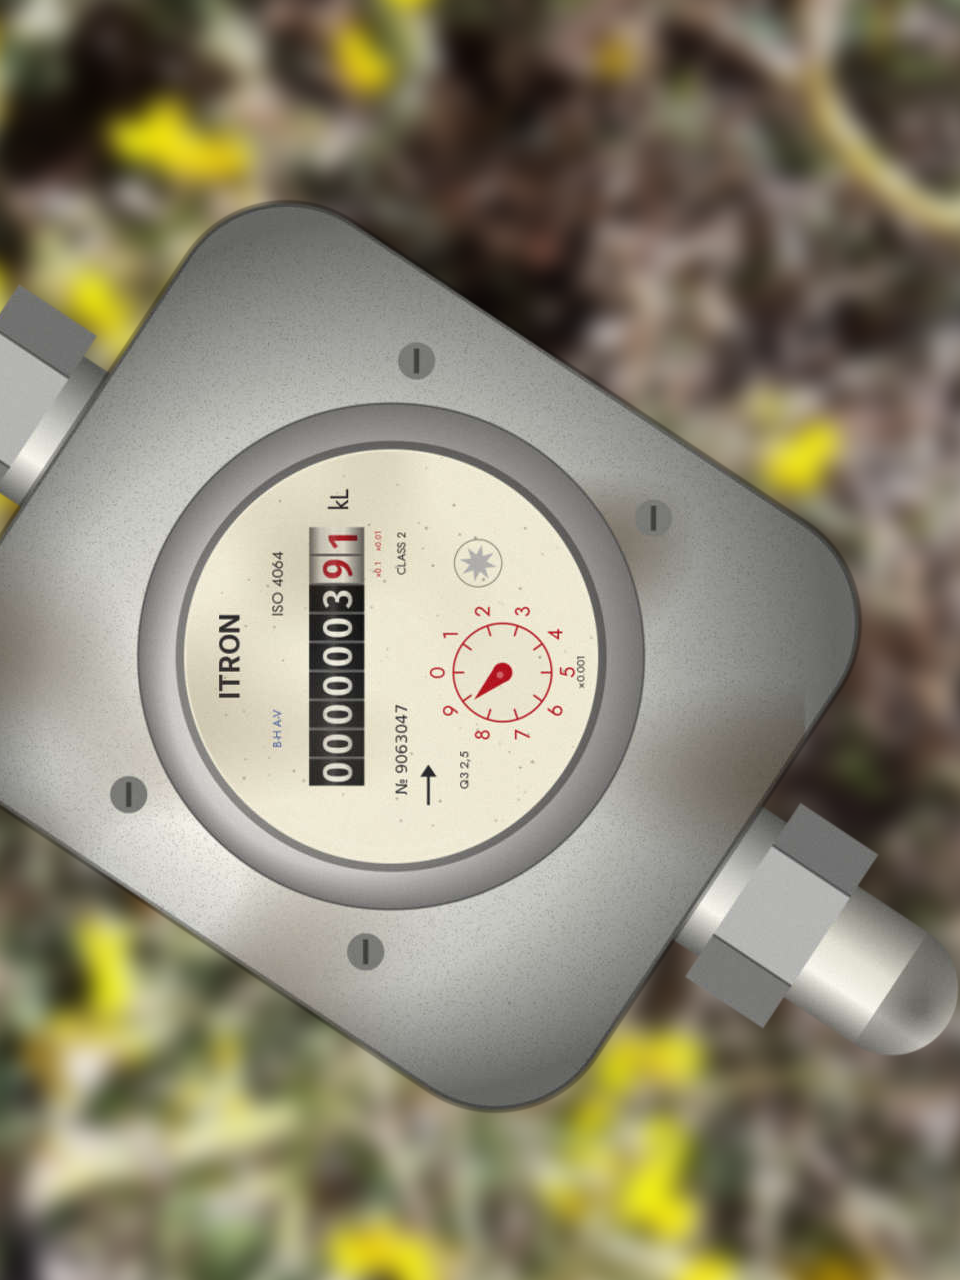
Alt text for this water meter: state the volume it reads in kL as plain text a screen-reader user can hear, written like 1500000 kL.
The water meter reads 3.908 kL
